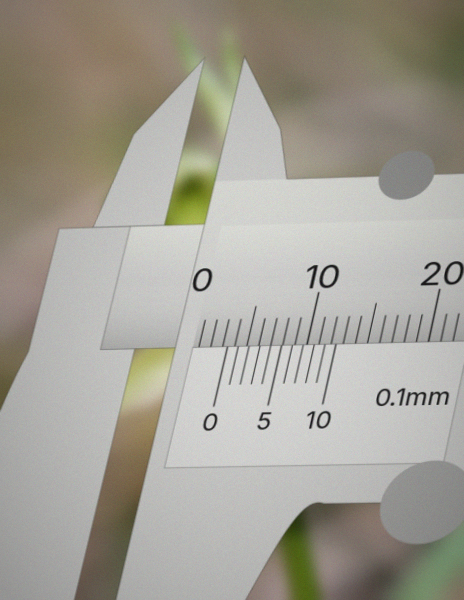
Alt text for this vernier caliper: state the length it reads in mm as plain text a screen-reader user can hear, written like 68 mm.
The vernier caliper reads 3.4 mm
